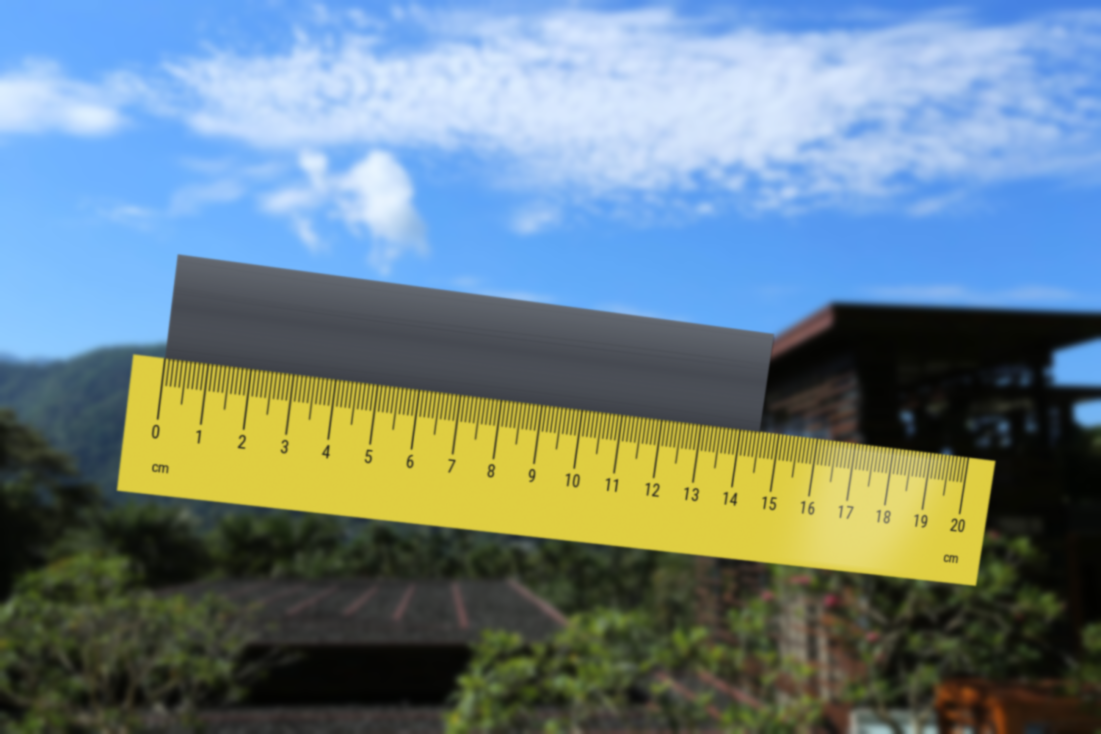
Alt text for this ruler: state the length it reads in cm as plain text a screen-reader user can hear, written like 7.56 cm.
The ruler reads 14.5 cm
